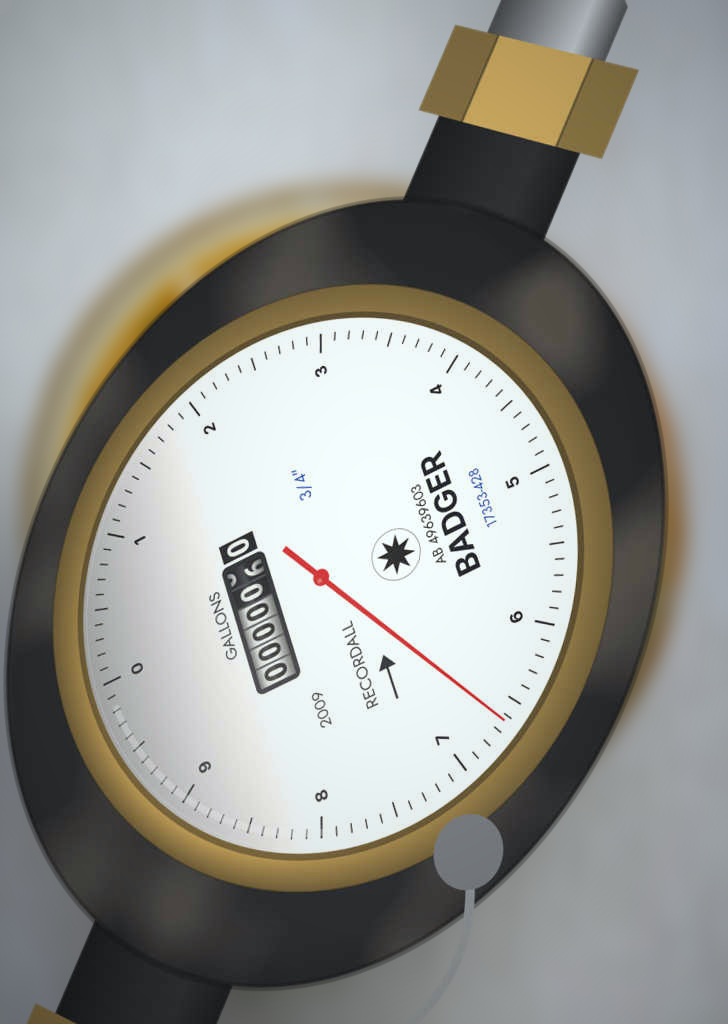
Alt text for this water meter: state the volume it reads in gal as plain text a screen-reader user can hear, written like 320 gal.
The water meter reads 56.6 gal
